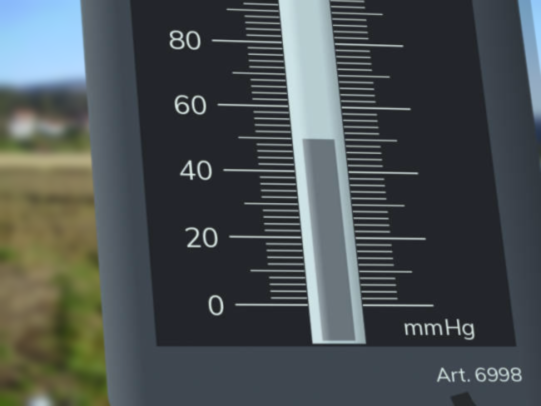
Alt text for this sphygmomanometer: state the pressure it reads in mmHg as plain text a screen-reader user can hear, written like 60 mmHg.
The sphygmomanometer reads 50 mmHg
